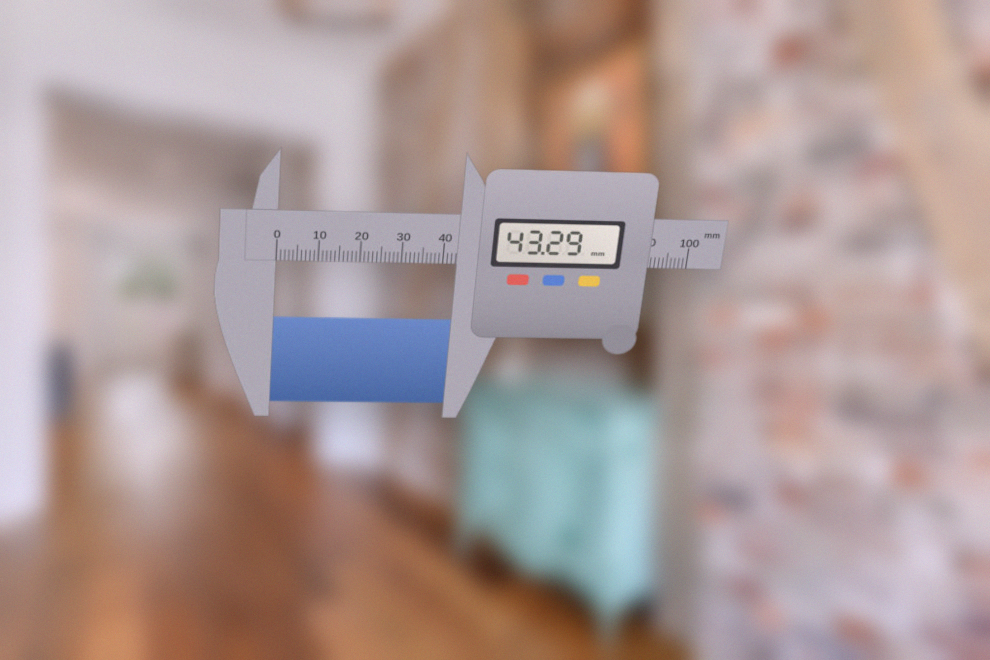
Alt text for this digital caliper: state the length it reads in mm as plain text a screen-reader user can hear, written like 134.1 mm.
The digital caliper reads 43.29 mm
